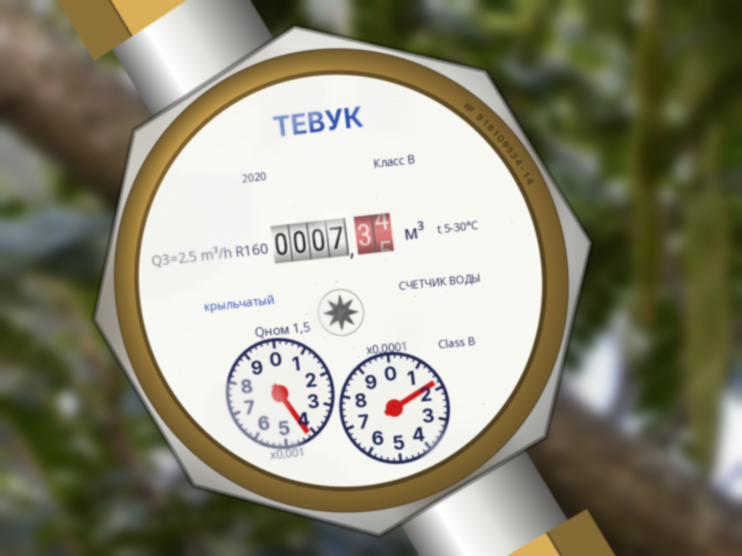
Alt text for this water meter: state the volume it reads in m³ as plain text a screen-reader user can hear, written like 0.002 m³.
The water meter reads 7.3441 m³
